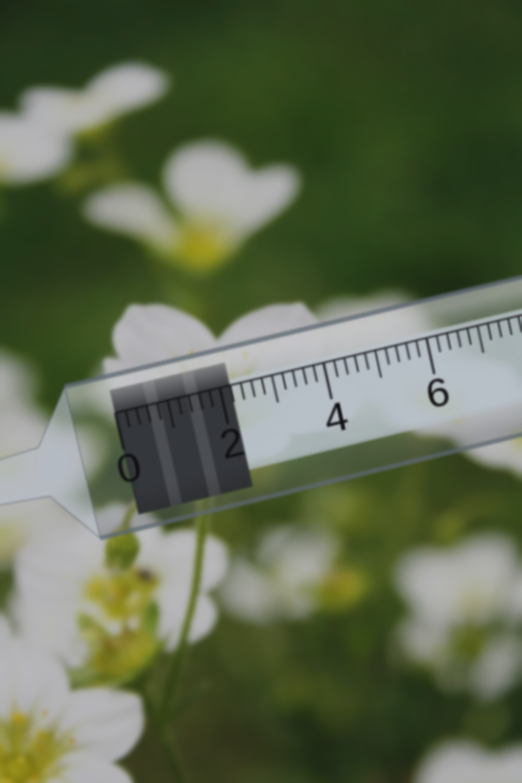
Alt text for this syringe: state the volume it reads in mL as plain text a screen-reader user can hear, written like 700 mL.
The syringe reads 0 mL
